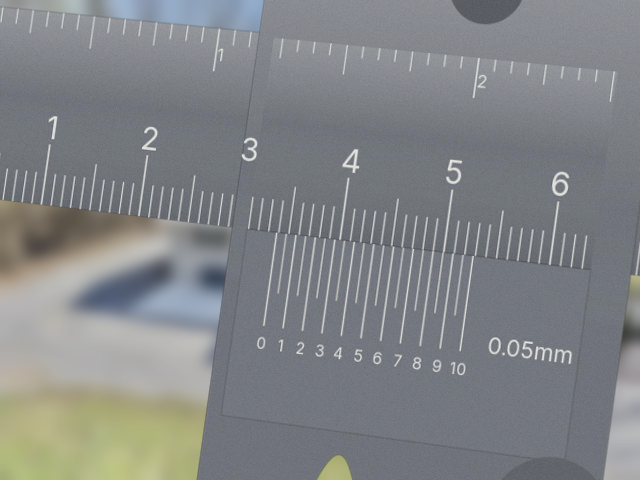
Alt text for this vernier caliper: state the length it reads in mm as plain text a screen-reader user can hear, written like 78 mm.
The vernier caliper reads 33.8 mm
